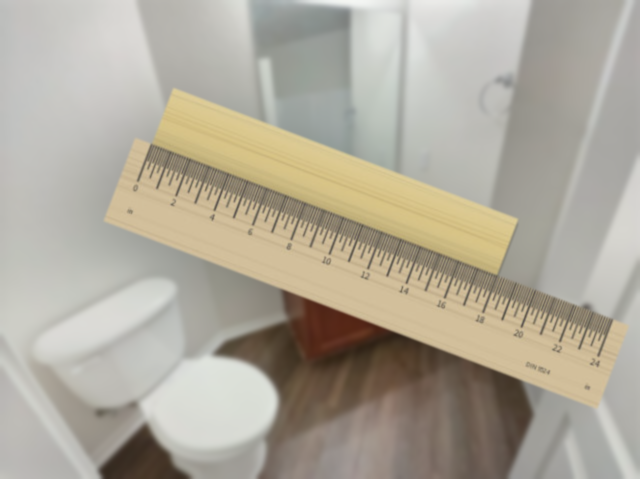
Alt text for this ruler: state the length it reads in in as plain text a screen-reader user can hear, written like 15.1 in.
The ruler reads 18 in
